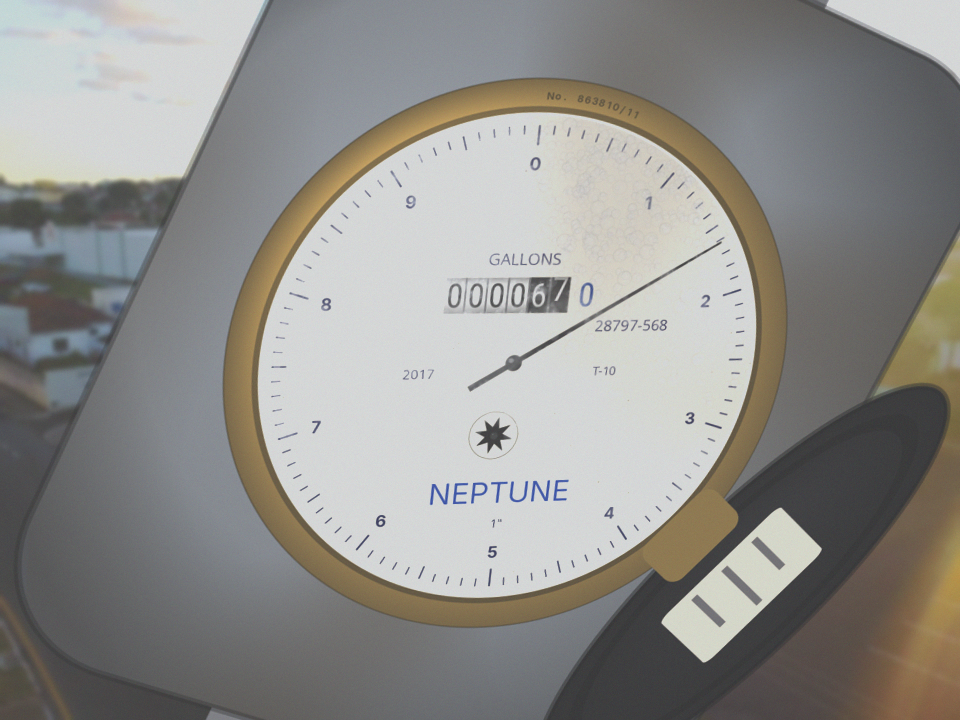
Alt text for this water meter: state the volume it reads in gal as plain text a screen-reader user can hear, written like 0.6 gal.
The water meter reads 671.6 gal
